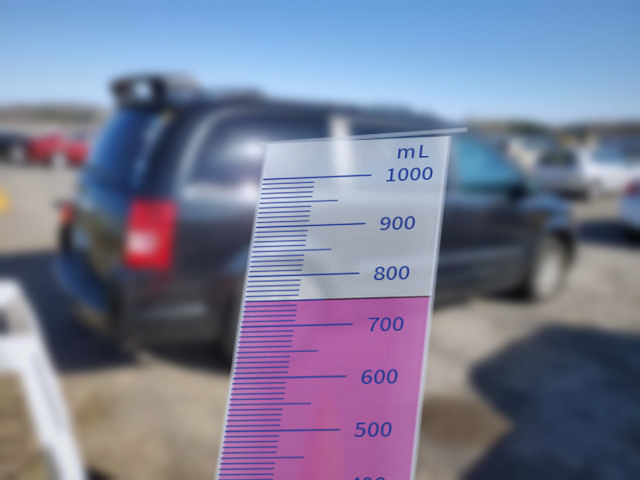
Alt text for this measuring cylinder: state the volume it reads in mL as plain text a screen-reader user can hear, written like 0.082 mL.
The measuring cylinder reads 750 mL
